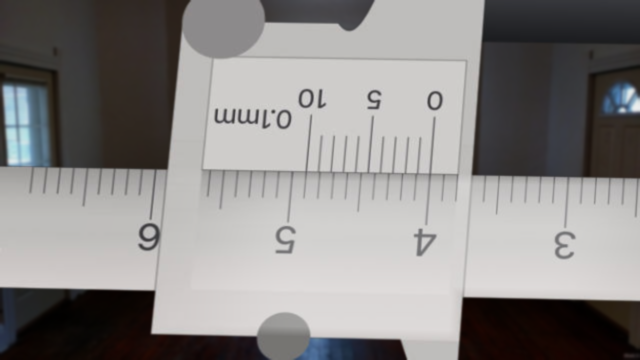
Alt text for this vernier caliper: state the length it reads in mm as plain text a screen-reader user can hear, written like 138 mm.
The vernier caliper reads 40.0 mm
